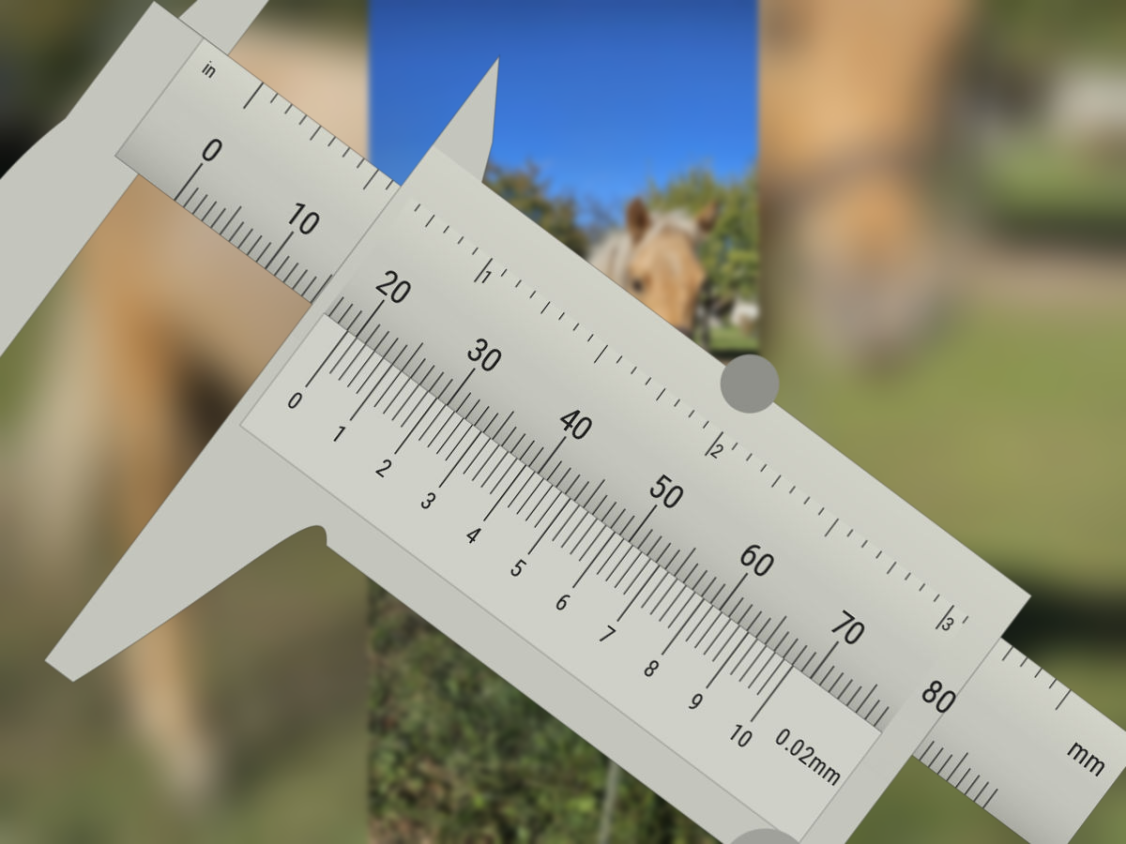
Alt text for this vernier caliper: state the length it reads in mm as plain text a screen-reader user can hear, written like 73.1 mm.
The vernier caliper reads 19.1 mm
